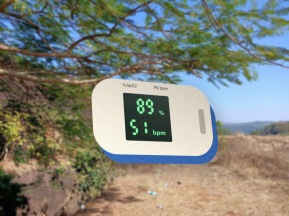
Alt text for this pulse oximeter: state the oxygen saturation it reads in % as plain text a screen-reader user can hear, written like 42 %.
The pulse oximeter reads 89 %
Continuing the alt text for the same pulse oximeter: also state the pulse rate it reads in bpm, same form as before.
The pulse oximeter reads 51 bpm
